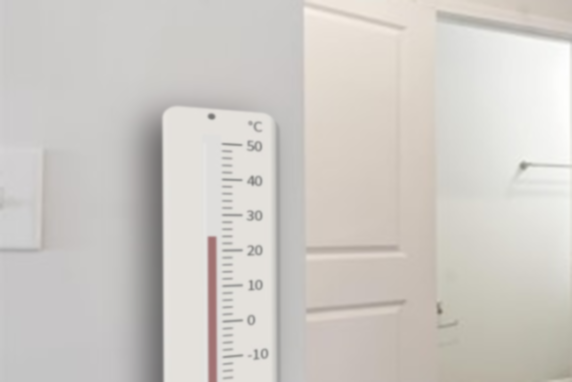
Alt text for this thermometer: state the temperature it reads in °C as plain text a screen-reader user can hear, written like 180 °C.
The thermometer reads 24 °C
